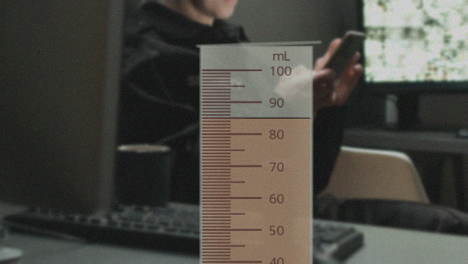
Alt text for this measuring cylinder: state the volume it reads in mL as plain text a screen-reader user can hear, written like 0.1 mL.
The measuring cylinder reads 85 mL
